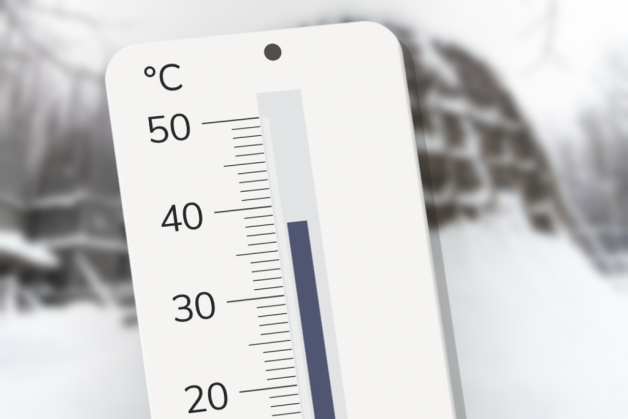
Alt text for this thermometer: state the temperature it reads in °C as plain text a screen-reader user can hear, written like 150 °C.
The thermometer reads 38 °C
